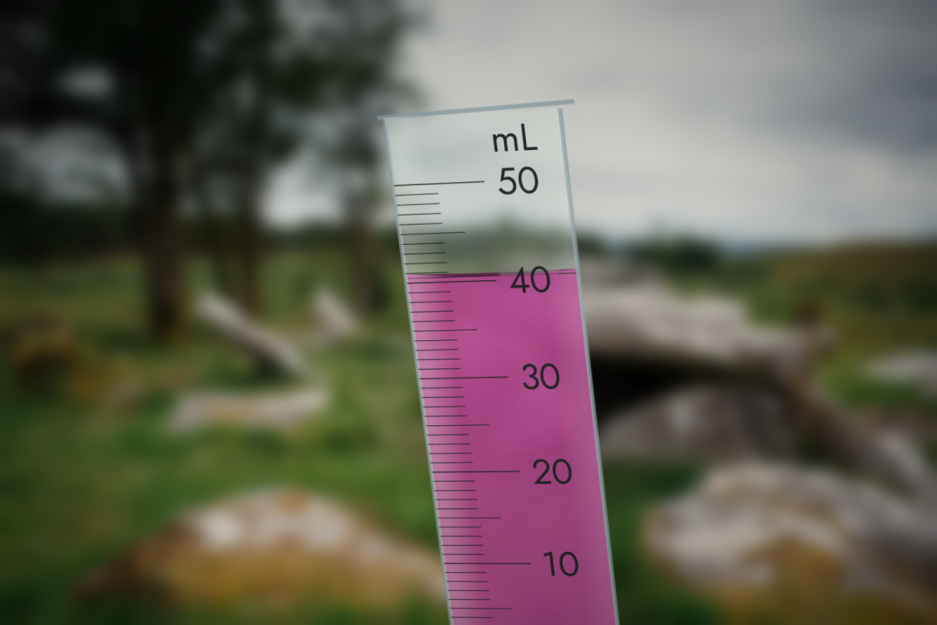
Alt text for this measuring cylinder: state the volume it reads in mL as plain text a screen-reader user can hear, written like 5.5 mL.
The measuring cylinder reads 40.5 mL
